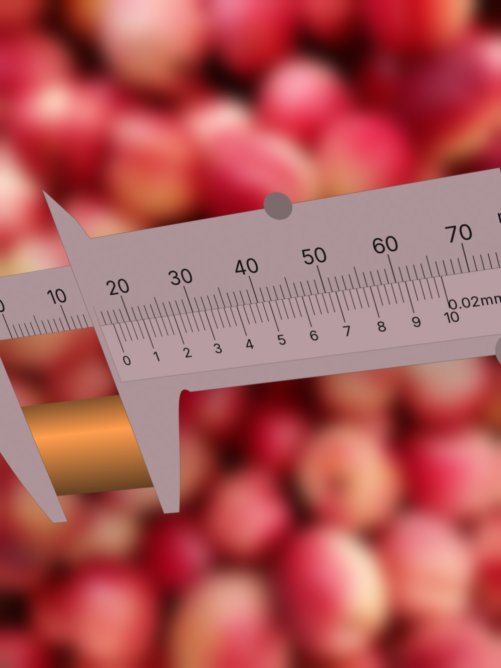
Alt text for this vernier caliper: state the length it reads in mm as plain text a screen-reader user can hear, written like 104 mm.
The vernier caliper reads 17.2 mm
